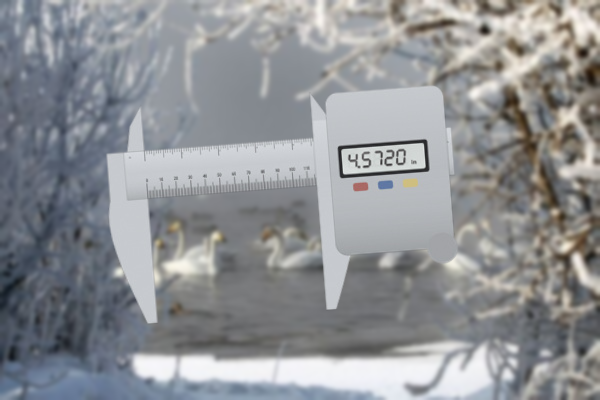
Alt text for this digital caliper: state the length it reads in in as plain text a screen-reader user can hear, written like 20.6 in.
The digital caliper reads 4.5720 in
